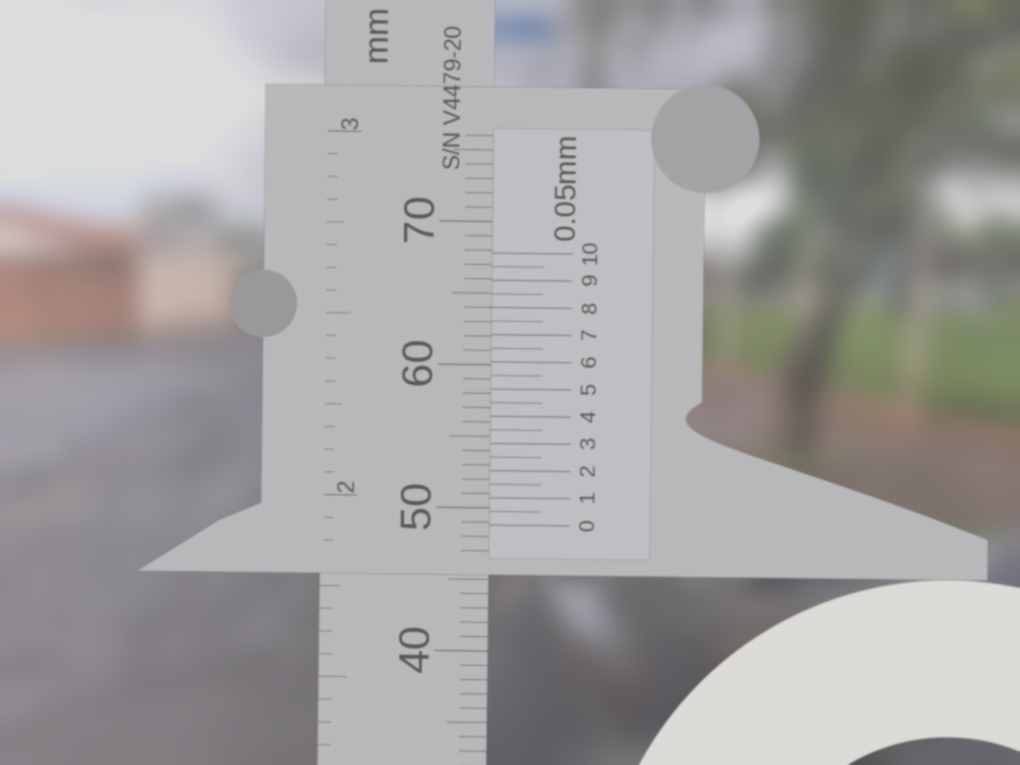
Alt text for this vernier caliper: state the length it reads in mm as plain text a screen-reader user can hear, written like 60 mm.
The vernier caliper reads 48.8 mm
